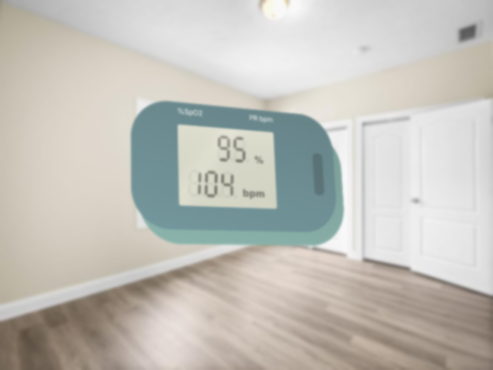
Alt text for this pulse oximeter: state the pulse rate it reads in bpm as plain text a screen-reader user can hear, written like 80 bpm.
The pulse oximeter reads 104 bpm
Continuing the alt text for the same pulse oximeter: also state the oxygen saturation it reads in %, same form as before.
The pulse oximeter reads 95 %
